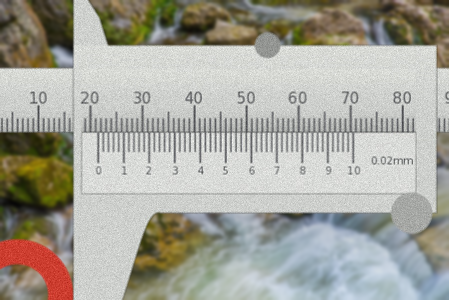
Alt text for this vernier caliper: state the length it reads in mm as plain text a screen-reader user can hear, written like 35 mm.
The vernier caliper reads 21.5 mm
